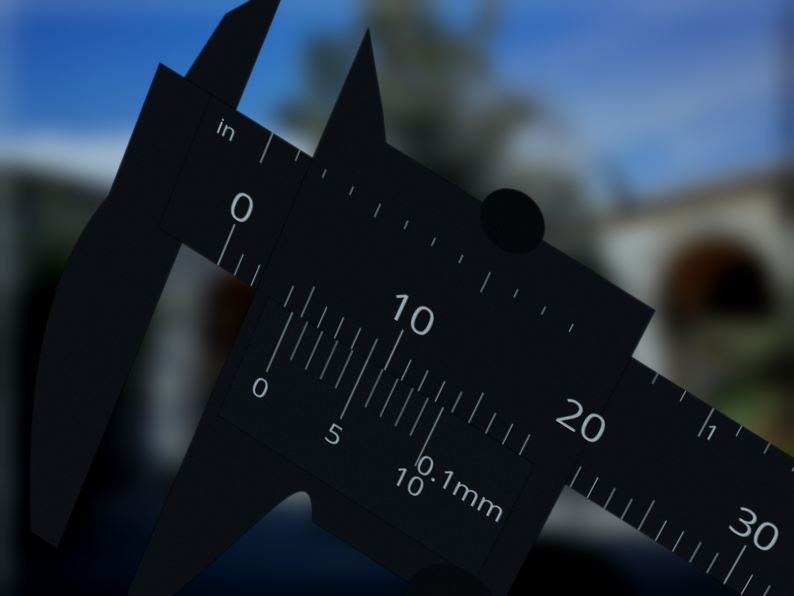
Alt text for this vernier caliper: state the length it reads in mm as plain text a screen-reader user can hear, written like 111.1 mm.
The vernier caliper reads 4.5 mm
